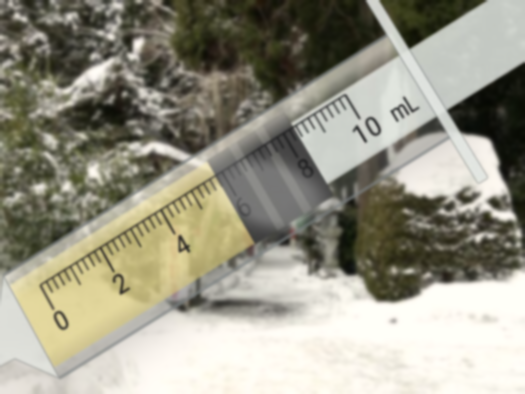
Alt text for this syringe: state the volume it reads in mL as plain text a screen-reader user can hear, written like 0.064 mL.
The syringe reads 5.8 mL
